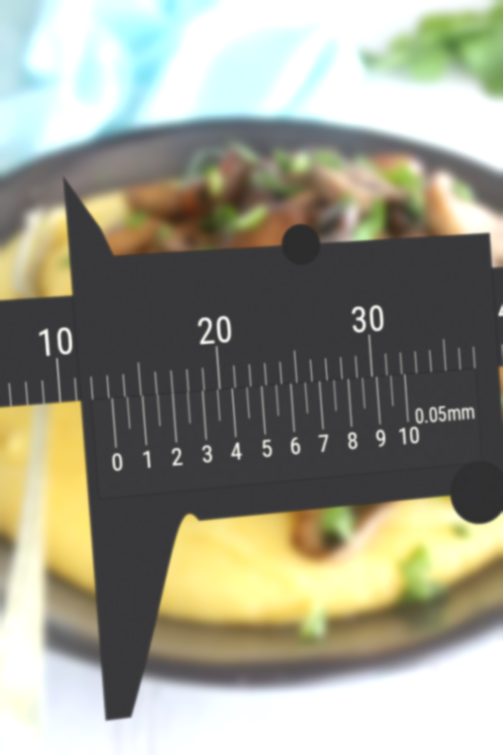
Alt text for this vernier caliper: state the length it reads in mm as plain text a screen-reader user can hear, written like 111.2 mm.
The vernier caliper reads 13.2 mm
